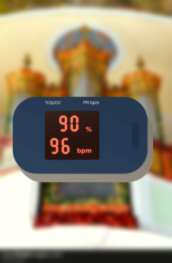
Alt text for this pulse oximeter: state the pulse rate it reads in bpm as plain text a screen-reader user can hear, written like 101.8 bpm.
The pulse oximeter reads 96 bpm
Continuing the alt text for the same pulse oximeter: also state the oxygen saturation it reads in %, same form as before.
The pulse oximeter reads 90 %
